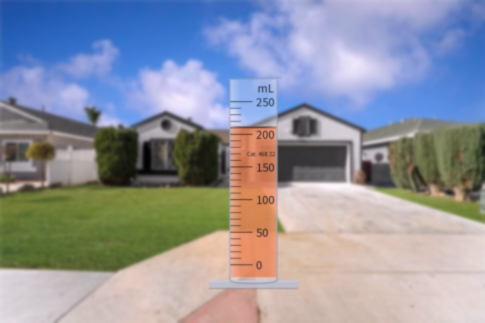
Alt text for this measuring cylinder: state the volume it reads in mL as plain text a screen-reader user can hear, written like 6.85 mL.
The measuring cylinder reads 210 mL
